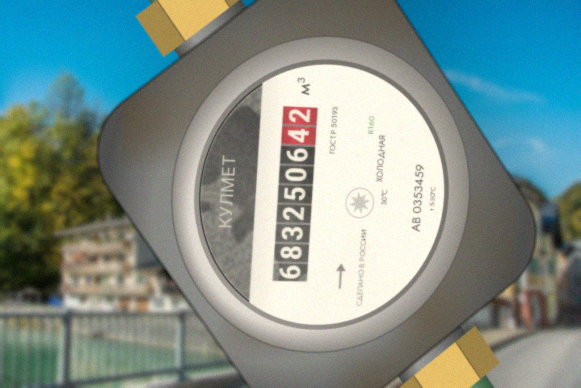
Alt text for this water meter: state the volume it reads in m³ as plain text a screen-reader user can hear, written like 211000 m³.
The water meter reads 6832506.42 m³
